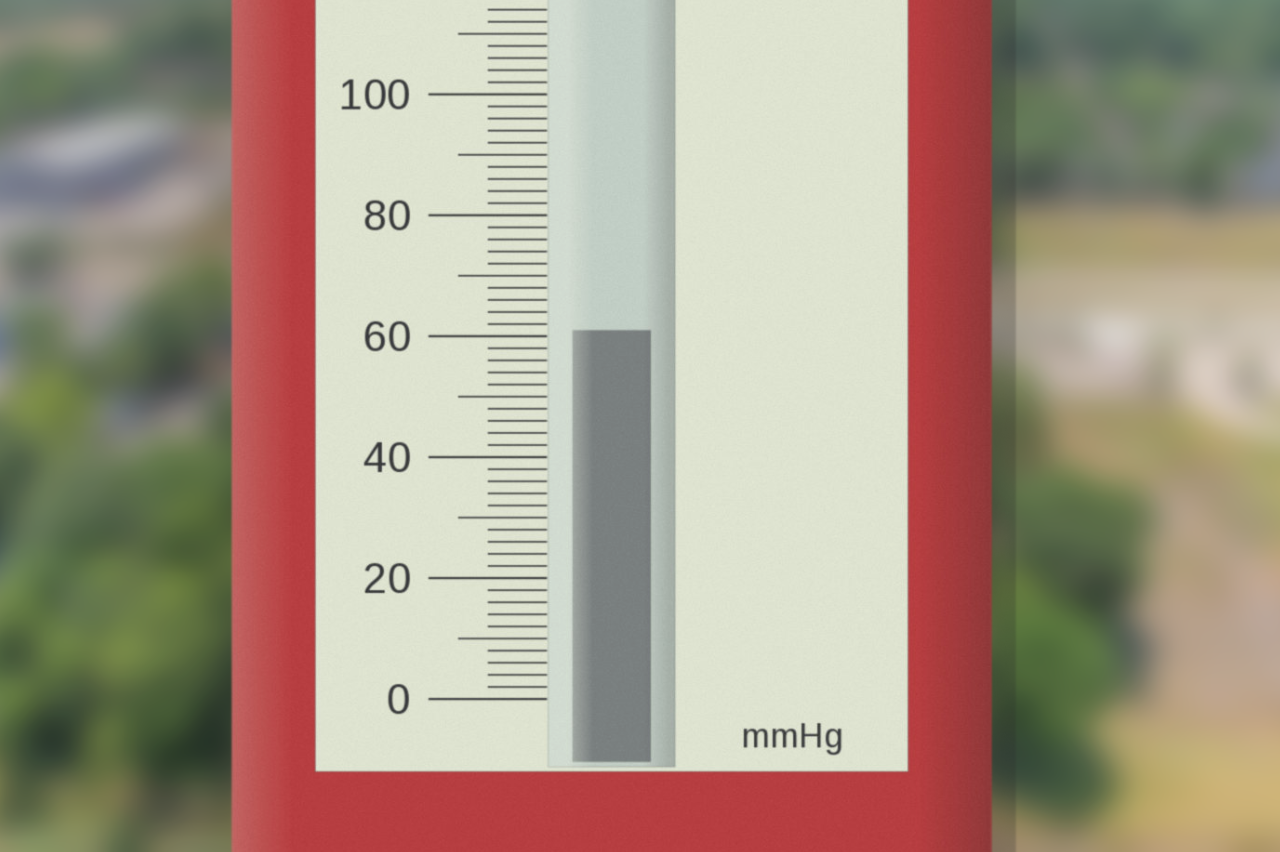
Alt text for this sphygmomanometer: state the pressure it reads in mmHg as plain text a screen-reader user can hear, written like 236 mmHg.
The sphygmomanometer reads 61 mmHg
